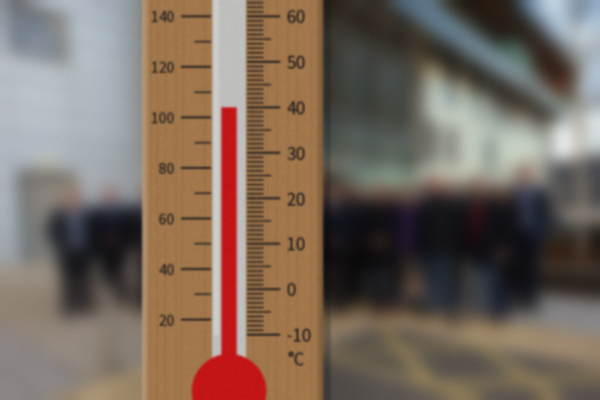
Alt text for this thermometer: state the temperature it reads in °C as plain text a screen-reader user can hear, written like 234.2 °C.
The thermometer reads 40 °C
